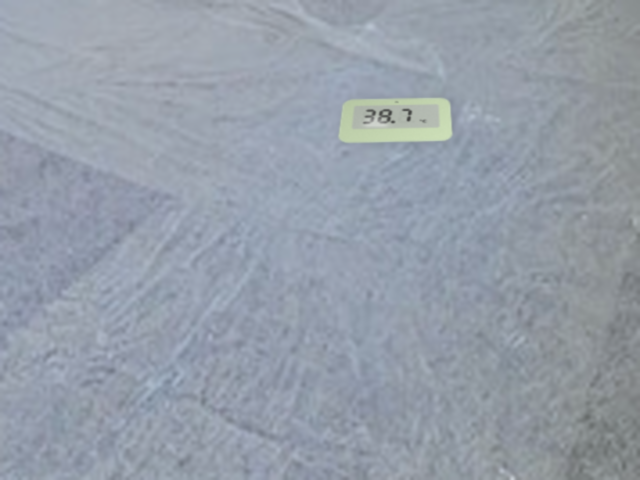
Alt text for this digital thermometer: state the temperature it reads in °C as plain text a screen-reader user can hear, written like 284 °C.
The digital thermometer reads 38.7 °C
